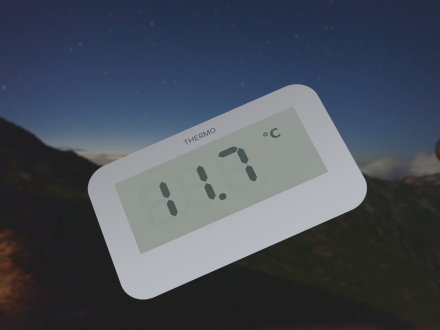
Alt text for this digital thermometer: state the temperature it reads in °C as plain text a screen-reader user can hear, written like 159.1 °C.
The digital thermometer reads 11.7 °C
